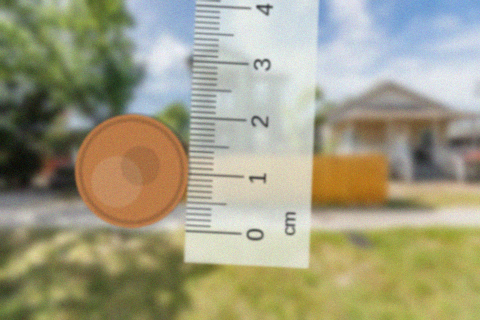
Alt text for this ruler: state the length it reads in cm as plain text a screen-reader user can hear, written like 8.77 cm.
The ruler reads 2 cm
